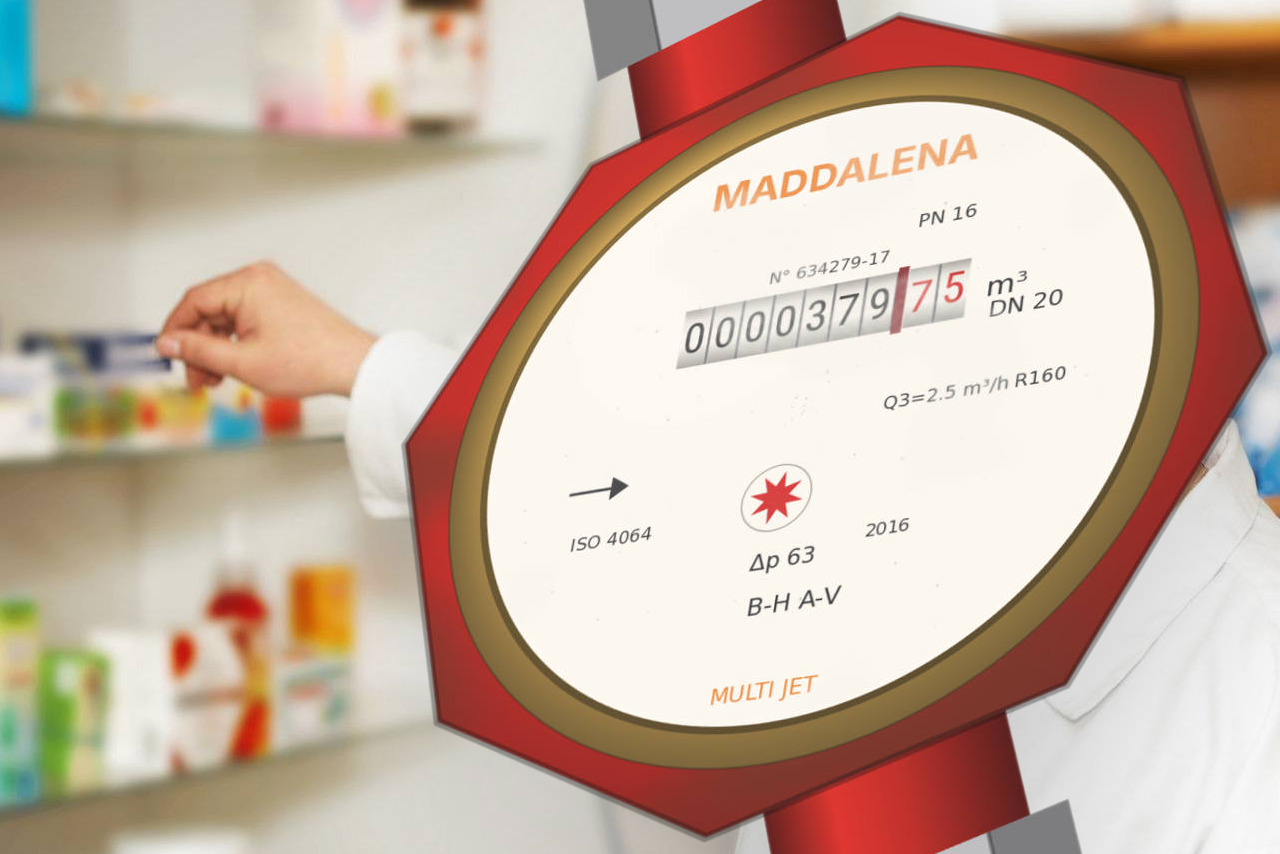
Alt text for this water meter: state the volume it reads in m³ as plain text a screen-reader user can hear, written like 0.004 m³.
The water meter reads 379.75 m³
